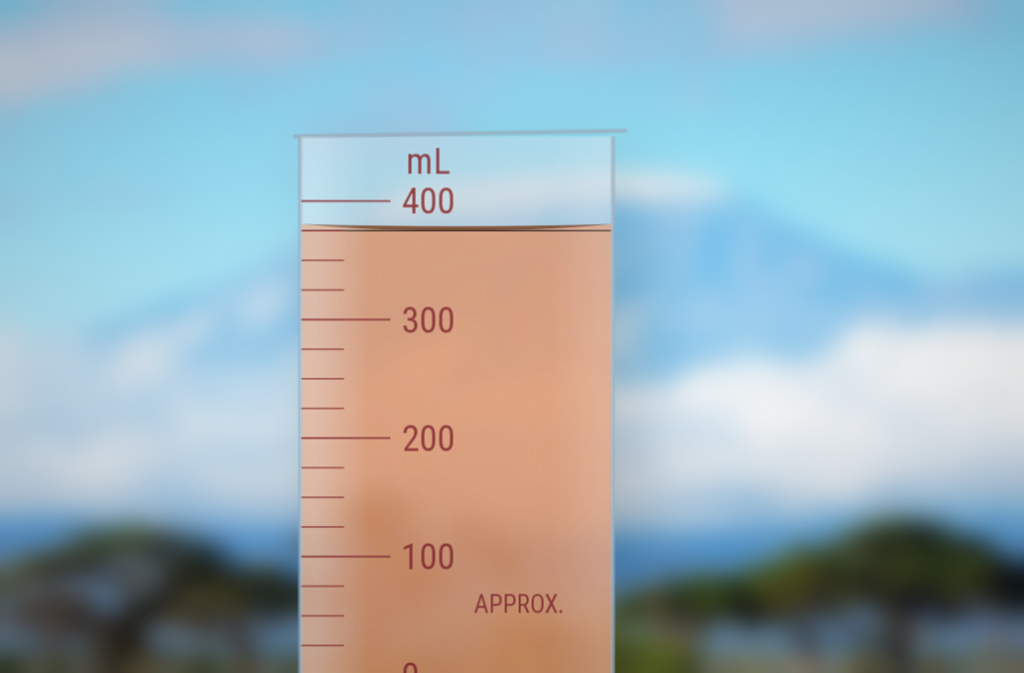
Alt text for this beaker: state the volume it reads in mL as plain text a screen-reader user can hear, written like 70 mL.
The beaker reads 375 mL
